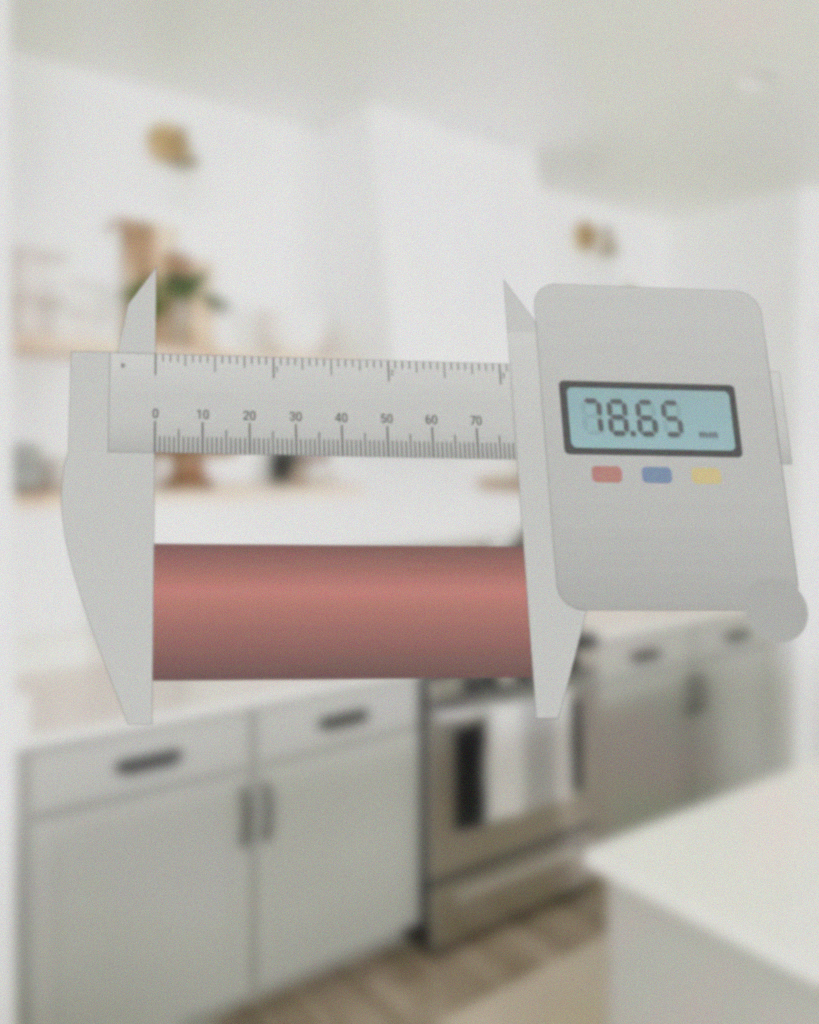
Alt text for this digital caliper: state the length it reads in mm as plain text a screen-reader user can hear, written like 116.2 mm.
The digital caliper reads 78.65 mm
